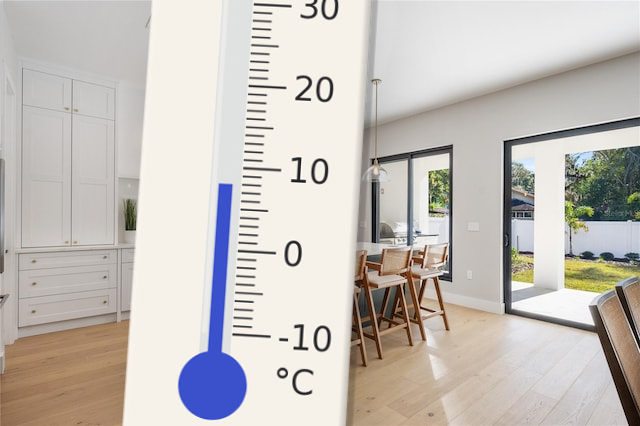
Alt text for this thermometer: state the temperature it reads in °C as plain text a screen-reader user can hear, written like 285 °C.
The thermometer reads 8 °C
